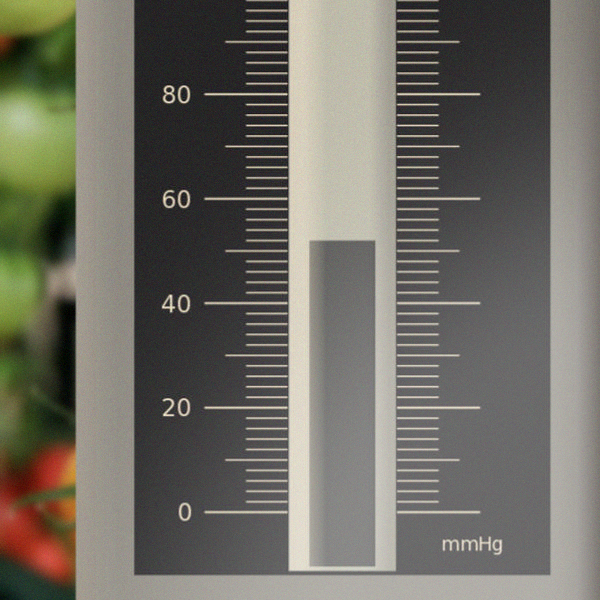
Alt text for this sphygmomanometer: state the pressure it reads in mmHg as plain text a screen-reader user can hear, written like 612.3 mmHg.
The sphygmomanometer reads 52 mmHg
